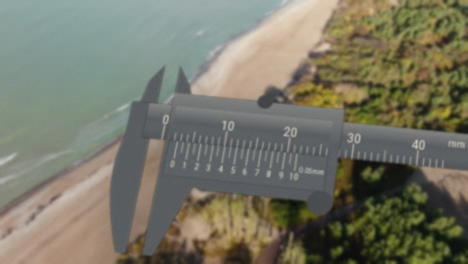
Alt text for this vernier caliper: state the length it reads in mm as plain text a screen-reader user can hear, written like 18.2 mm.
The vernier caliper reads 2.5 mm
